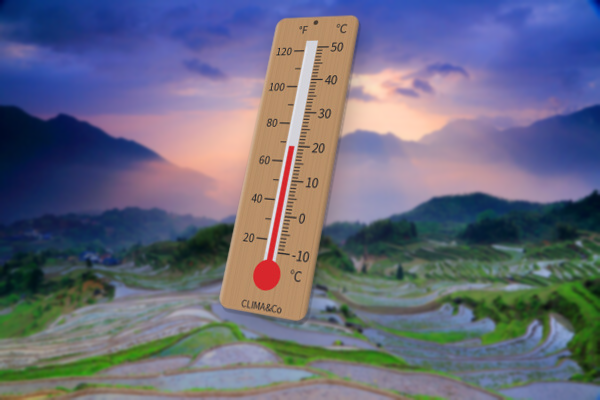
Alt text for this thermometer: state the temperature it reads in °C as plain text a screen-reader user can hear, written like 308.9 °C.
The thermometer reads 20 °C
